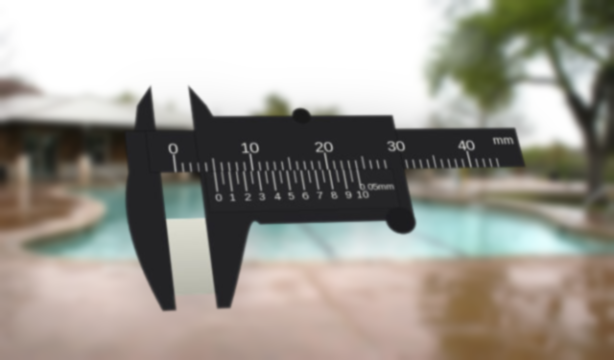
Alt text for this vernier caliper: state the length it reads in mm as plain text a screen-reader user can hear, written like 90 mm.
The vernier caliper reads 5.0 mm
